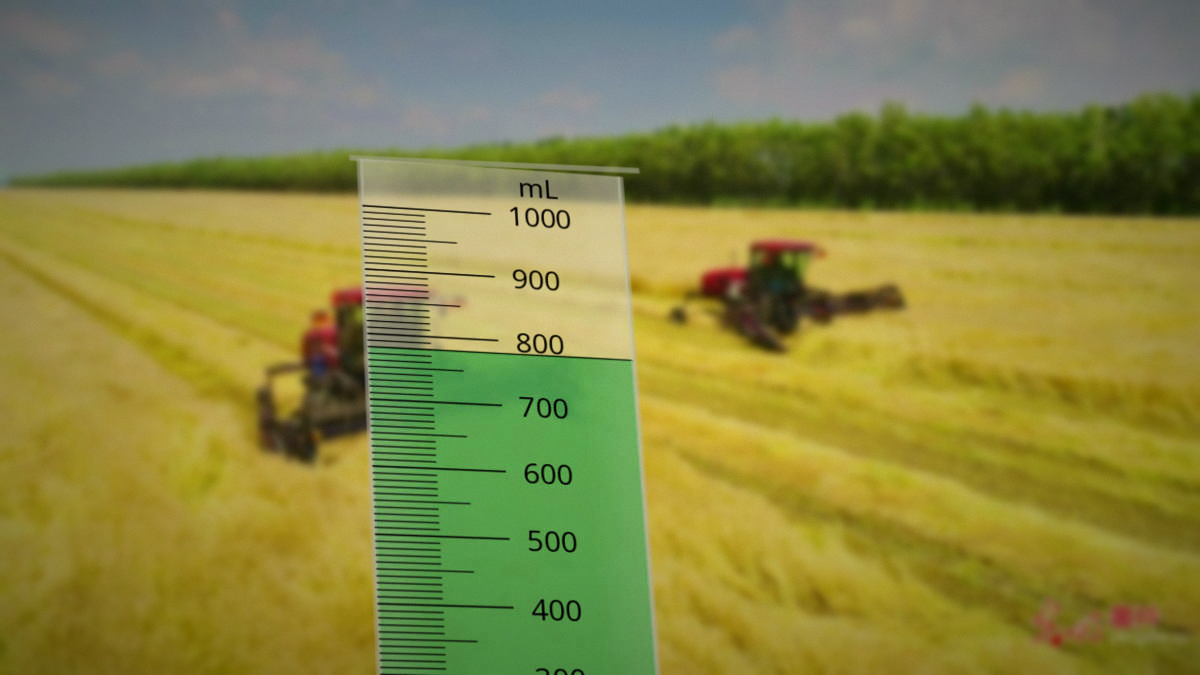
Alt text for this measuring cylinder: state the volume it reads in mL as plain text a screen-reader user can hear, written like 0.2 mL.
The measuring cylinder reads 780 mL
